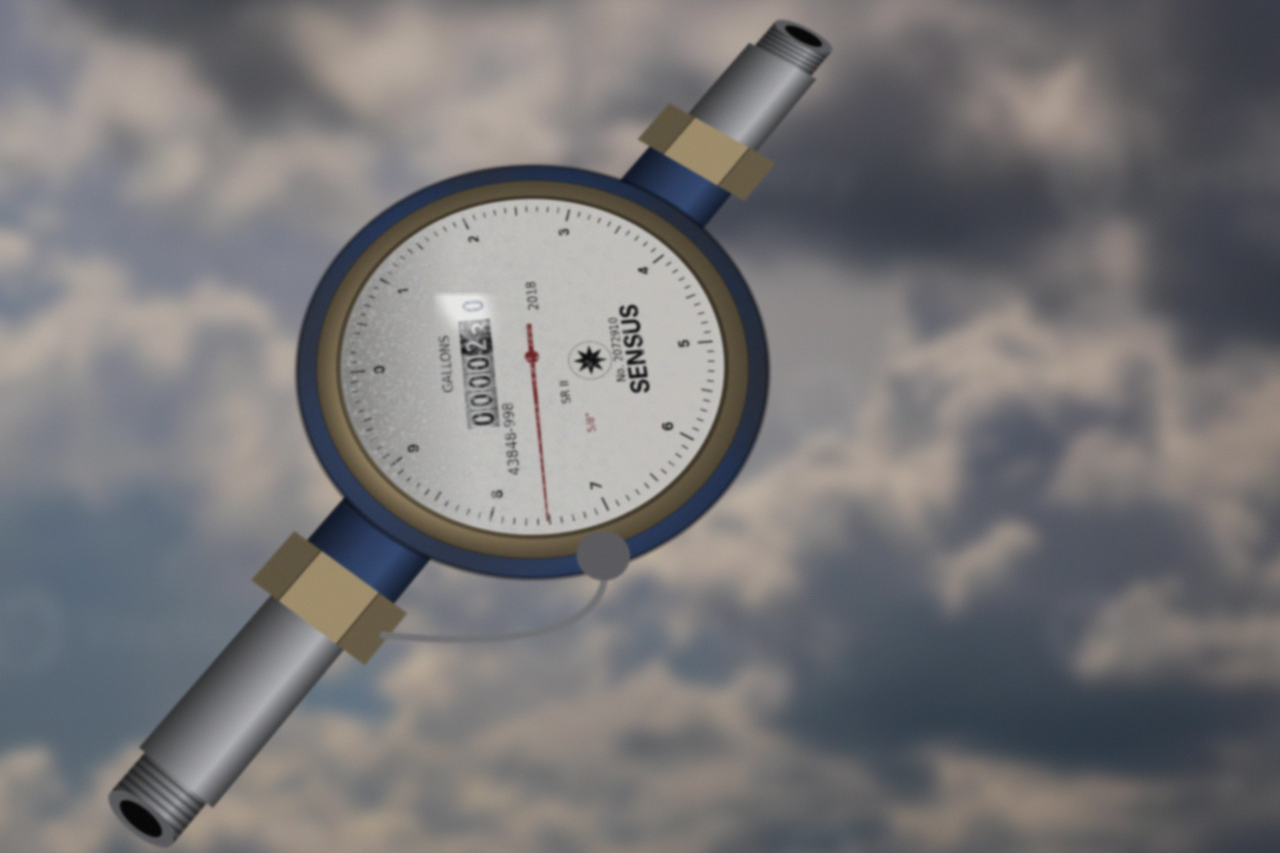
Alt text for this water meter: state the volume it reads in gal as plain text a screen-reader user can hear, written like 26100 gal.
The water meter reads 227.5 gal
